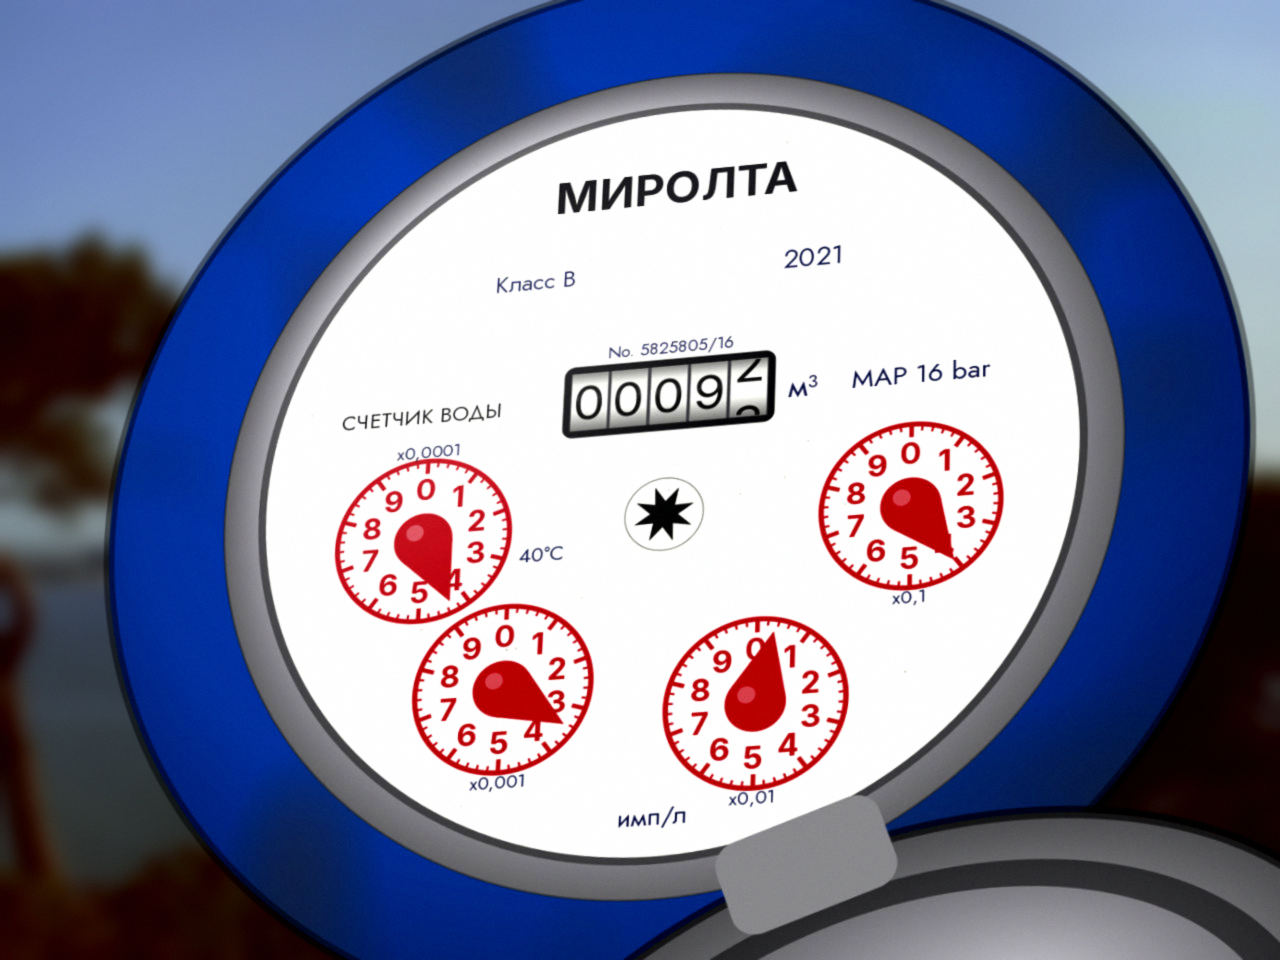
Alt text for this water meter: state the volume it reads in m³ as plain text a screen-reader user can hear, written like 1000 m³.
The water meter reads 92.4034 m³
